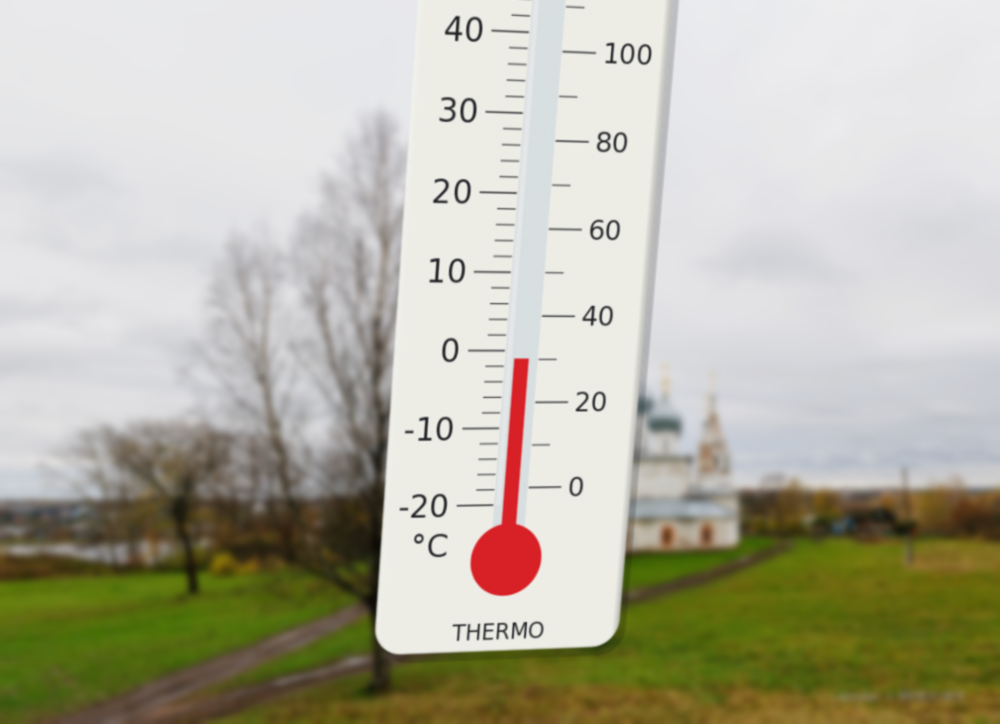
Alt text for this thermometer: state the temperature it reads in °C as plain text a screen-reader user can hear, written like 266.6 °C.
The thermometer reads -1 °C
